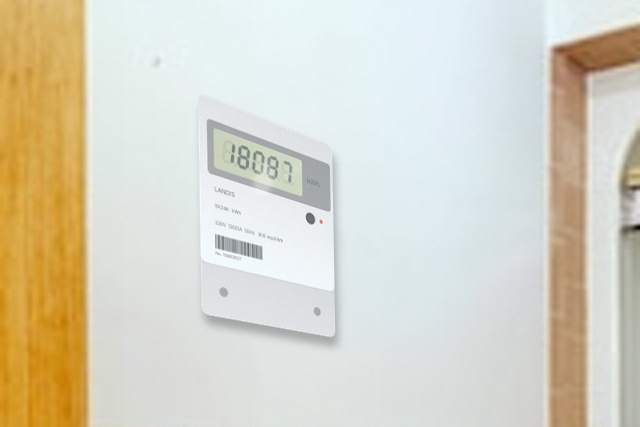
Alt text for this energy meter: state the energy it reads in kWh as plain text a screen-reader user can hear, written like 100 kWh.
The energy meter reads 18087 kWh
